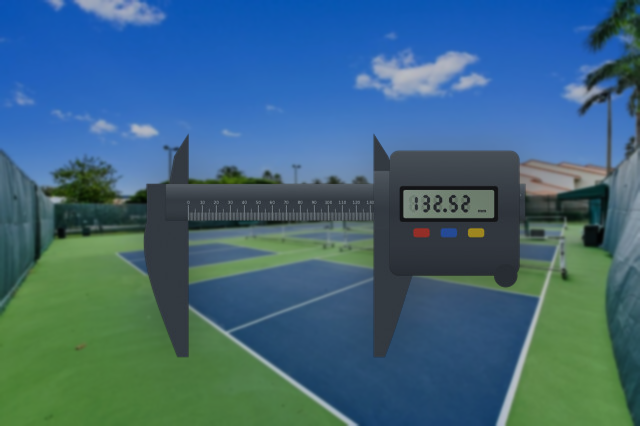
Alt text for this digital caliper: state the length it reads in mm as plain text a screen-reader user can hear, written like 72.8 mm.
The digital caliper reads 132.52 mm
